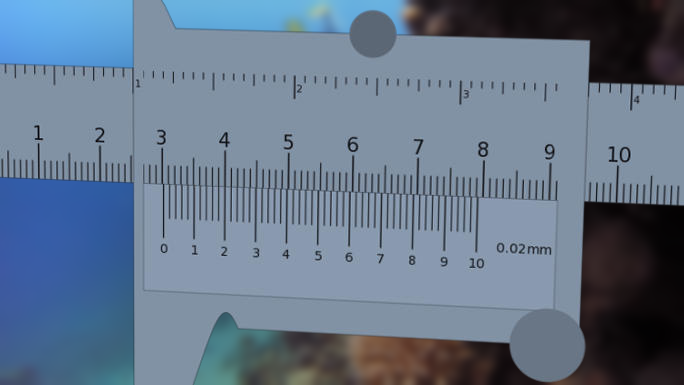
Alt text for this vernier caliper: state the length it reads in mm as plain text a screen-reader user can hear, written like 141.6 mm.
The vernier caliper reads 30.2 mm
